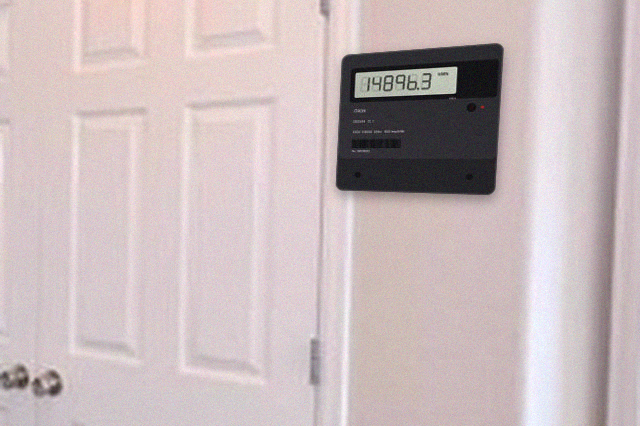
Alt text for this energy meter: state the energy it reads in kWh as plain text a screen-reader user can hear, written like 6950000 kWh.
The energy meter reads 14896.3 kWh
